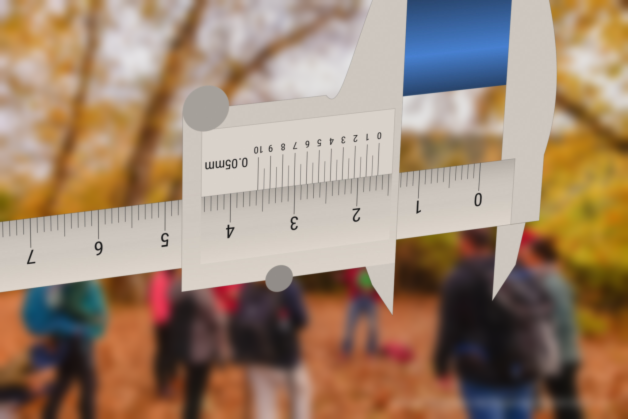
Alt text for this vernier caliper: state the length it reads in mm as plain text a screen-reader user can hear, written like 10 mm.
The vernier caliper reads 16.8 mm
